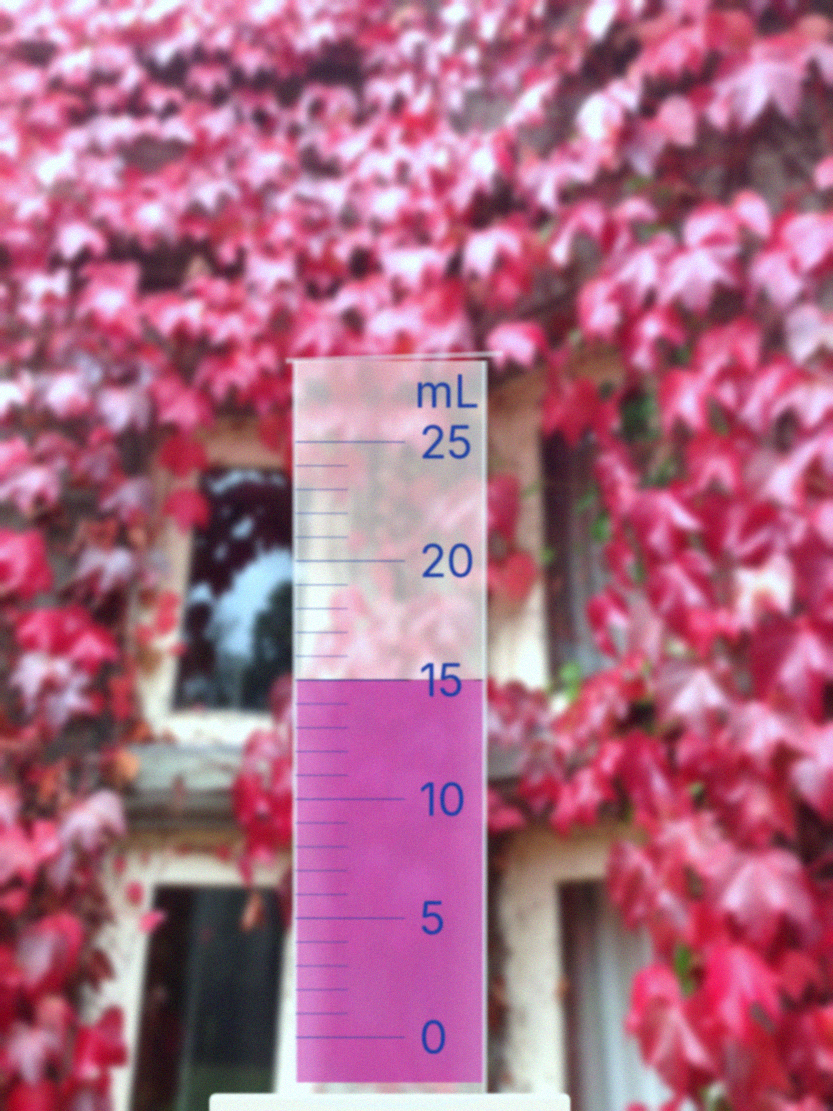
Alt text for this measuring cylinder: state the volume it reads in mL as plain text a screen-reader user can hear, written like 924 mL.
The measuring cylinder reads 15 mL
